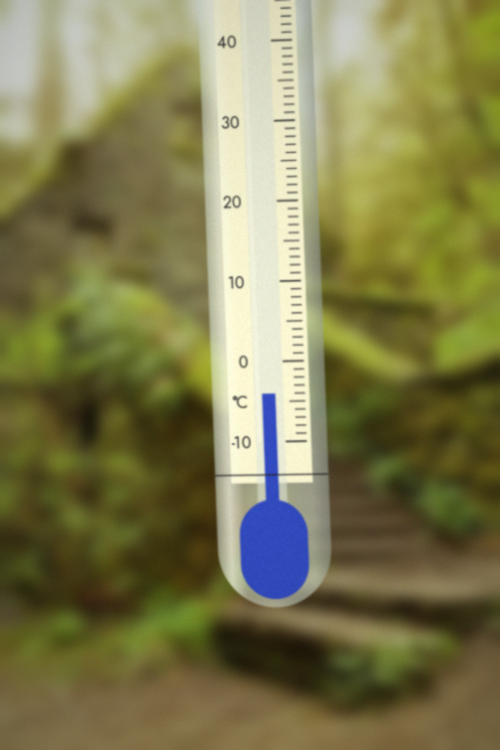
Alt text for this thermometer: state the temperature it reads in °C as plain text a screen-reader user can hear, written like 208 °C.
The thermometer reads -4 °C
